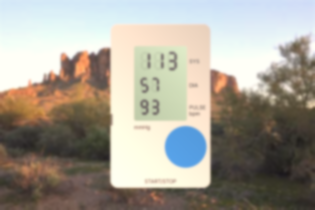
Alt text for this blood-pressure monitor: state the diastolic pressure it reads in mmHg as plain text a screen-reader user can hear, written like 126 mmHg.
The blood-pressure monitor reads 57 mmHg
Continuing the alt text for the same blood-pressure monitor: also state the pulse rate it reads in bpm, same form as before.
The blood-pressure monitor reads 93 bpm
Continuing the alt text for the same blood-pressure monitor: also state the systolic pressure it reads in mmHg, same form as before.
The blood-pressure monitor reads 113 mmHg
